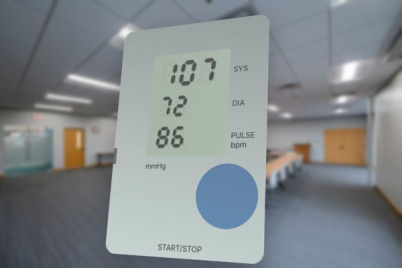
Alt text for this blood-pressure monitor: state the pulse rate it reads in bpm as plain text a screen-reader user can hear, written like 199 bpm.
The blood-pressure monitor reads 86 bpm
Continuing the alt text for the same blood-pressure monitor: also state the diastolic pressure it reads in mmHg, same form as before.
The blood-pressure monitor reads 72 mmHg
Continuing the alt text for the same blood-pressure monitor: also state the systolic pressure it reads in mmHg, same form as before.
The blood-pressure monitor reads 107 mmHg
